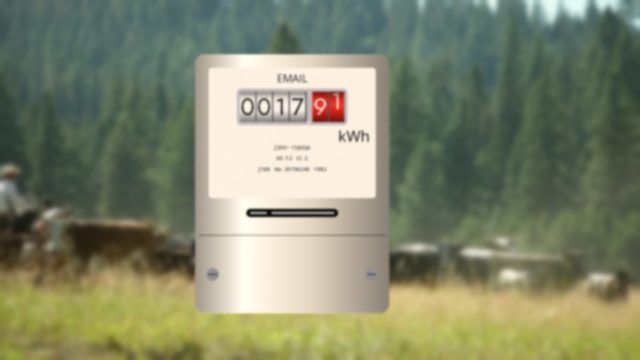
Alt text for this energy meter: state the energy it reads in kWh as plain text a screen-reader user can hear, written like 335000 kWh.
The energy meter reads 17.91 kWh
